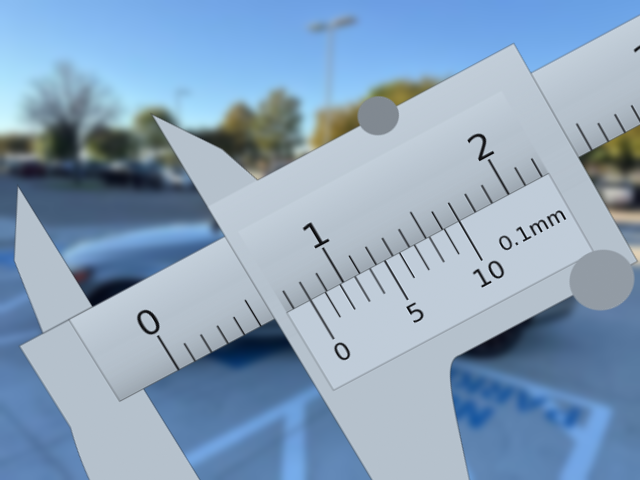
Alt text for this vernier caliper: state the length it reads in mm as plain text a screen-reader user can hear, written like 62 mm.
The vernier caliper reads 8.0 mm
